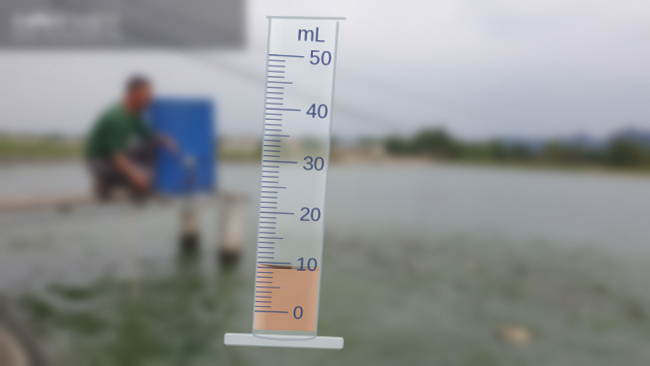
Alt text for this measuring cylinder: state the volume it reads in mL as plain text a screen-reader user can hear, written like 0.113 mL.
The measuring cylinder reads 9 mL
